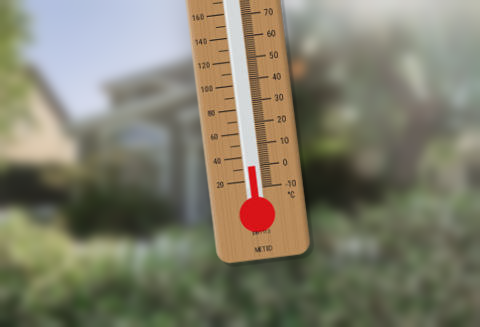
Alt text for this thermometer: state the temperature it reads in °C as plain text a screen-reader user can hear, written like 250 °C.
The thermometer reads 0 °C
